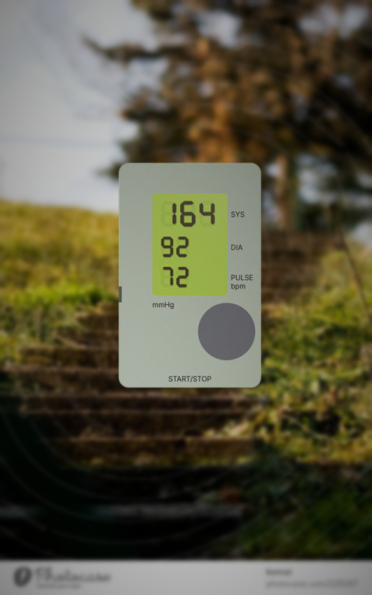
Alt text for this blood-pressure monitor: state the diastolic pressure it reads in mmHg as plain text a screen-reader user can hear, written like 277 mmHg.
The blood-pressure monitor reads 92 mmHg
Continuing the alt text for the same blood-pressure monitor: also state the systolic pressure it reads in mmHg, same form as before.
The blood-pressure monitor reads 164 mmHg
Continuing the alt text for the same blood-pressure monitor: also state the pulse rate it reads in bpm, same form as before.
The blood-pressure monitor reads 72 bpm
